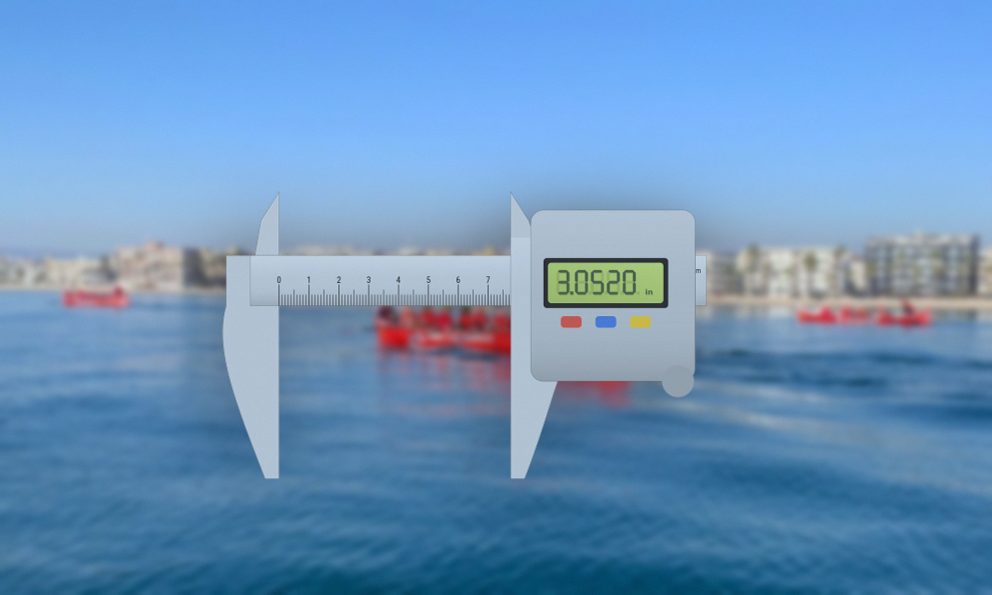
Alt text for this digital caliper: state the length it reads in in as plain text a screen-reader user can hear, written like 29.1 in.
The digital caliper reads 3.0520 in
